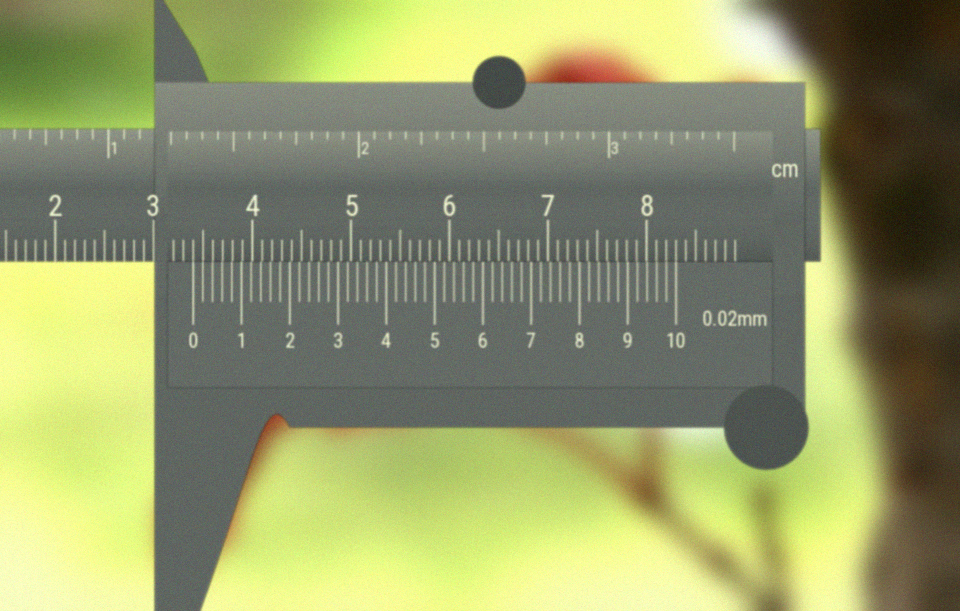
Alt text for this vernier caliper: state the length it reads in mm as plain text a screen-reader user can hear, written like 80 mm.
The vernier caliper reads 34.0 mm
